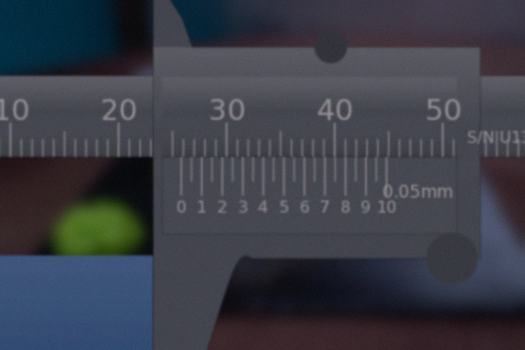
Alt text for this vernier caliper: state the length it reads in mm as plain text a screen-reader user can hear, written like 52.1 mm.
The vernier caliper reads 25.8 mm
